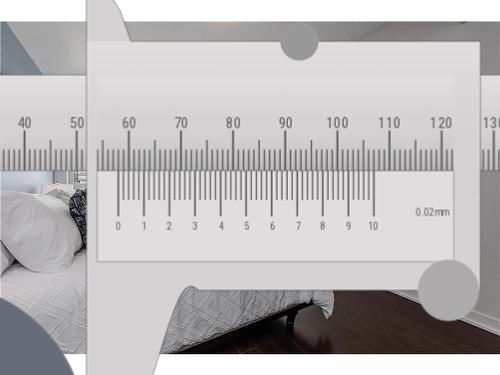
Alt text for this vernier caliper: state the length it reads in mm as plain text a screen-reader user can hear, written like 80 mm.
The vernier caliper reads 58.0 mm
